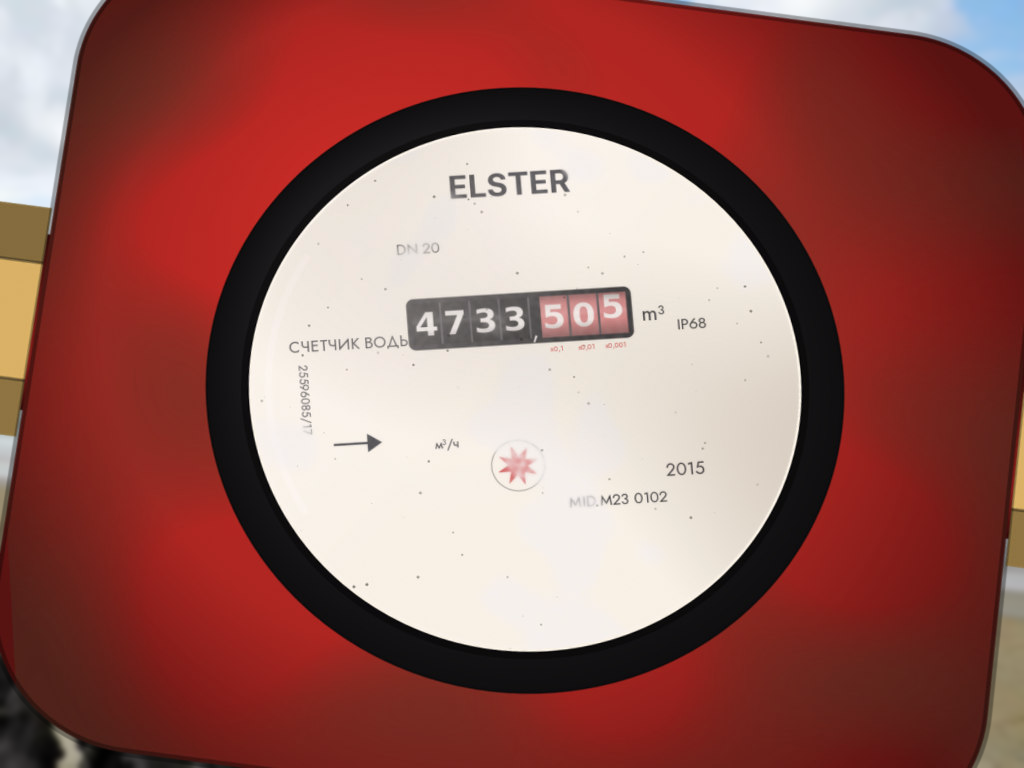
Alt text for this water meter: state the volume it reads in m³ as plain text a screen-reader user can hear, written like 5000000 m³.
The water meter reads 4733.505 m³
